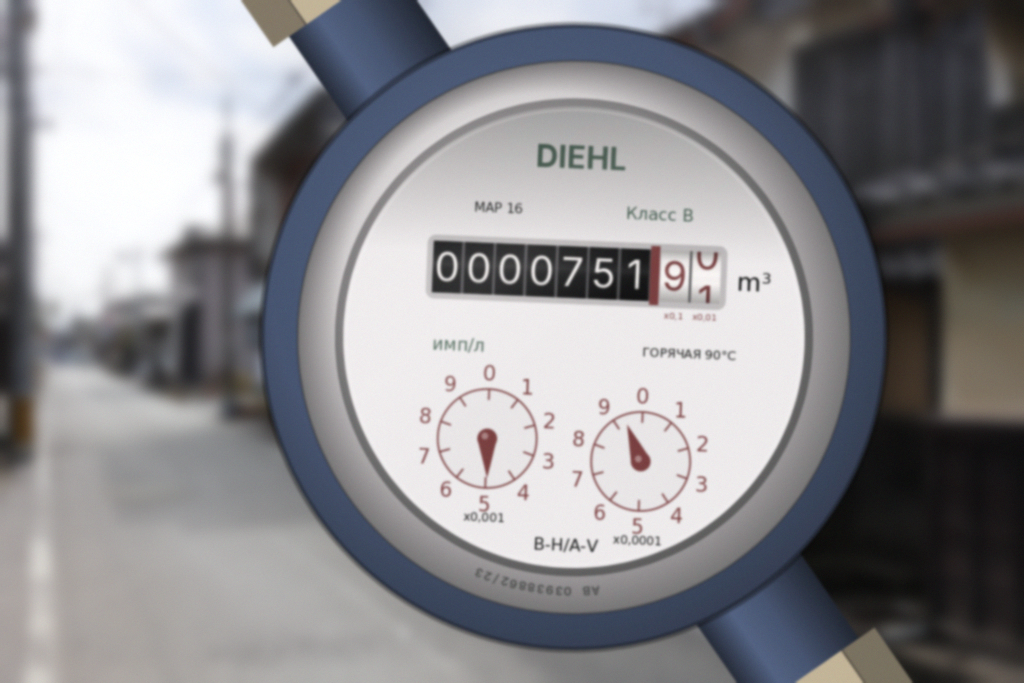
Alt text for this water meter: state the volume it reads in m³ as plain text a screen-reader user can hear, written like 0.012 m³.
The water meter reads 751.9049 m³
